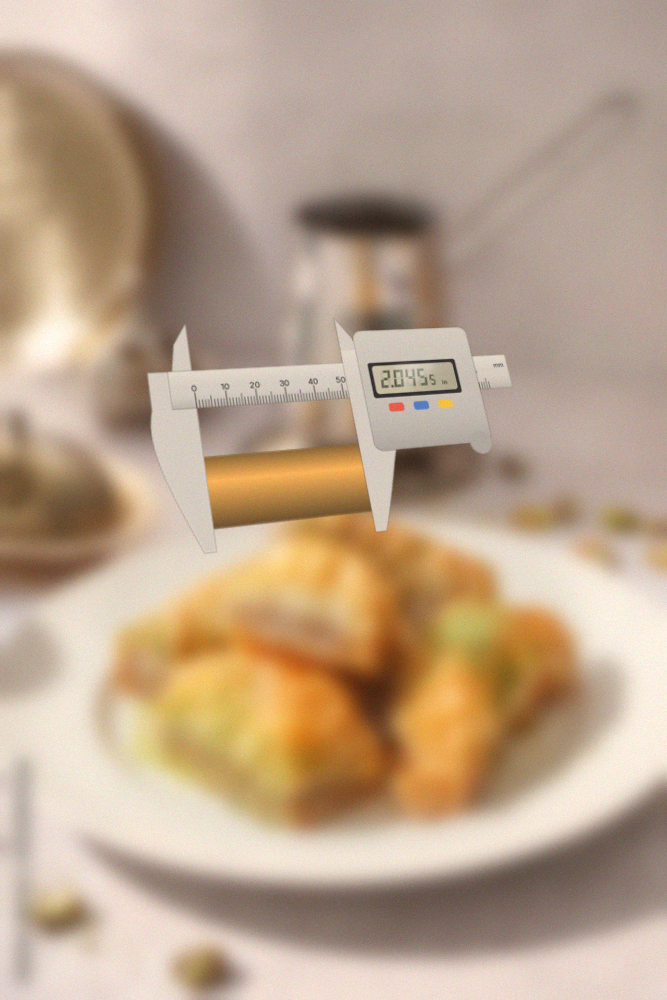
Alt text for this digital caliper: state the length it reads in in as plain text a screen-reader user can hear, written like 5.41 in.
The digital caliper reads 2.0455 in
